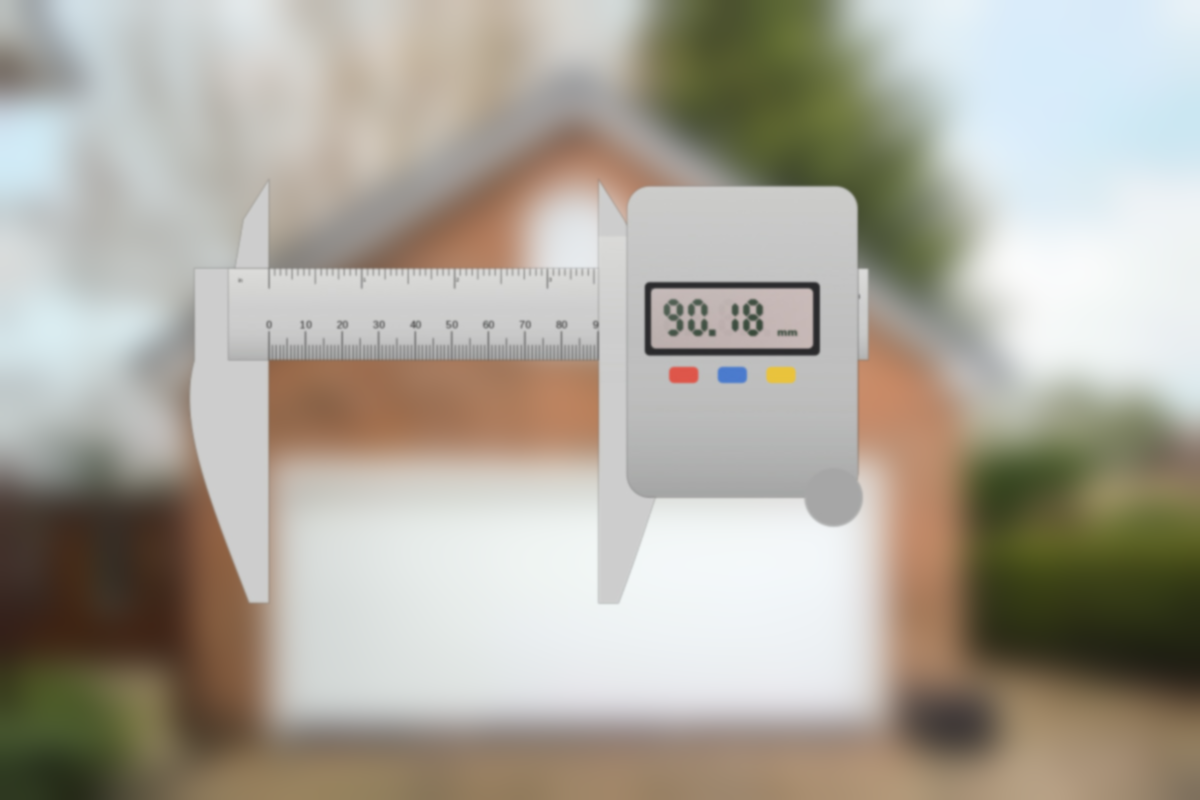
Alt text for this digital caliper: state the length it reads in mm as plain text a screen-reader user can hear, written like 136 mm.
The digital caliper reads 90.18 mm
